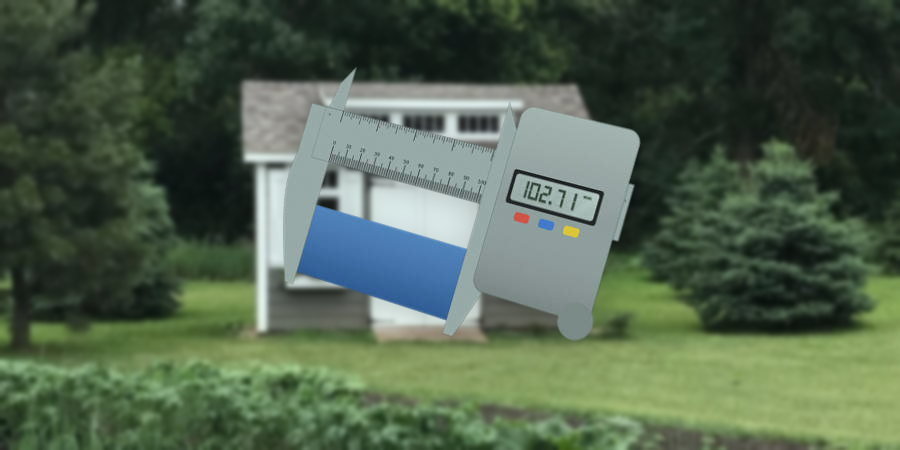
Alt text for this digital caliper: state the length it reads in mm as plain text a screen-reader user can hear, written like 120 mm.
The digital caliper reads 102.71 mm
